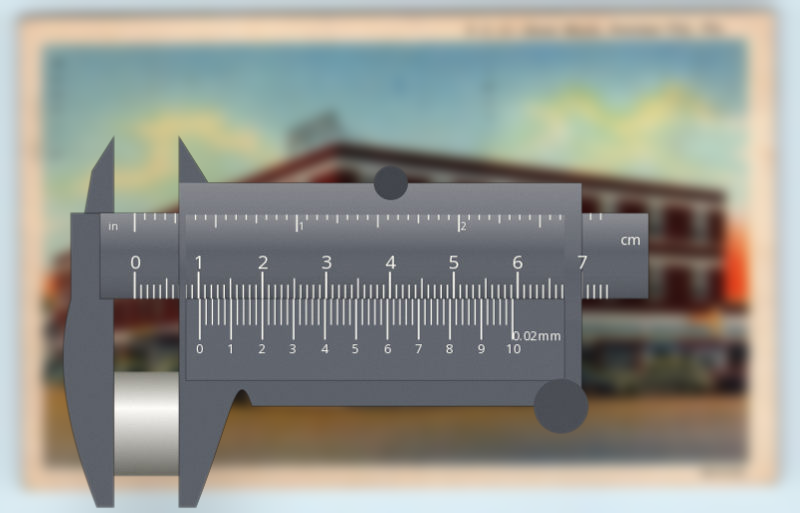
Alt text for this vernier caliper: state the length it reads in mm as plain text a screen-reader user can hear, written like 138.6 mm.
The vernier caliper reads 10.2 mm
